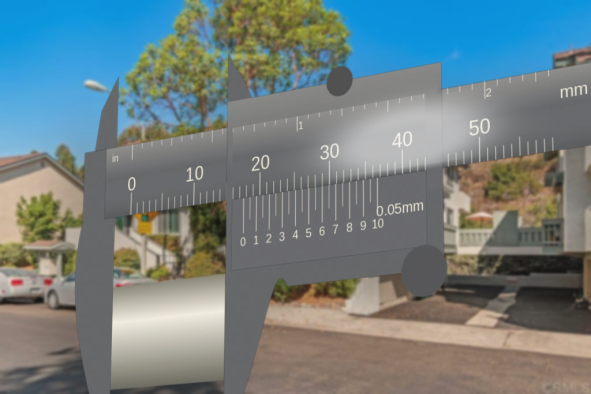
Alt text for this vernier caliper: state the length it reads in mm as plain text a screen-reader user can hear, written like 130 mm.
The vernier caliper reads 17.6 mm
